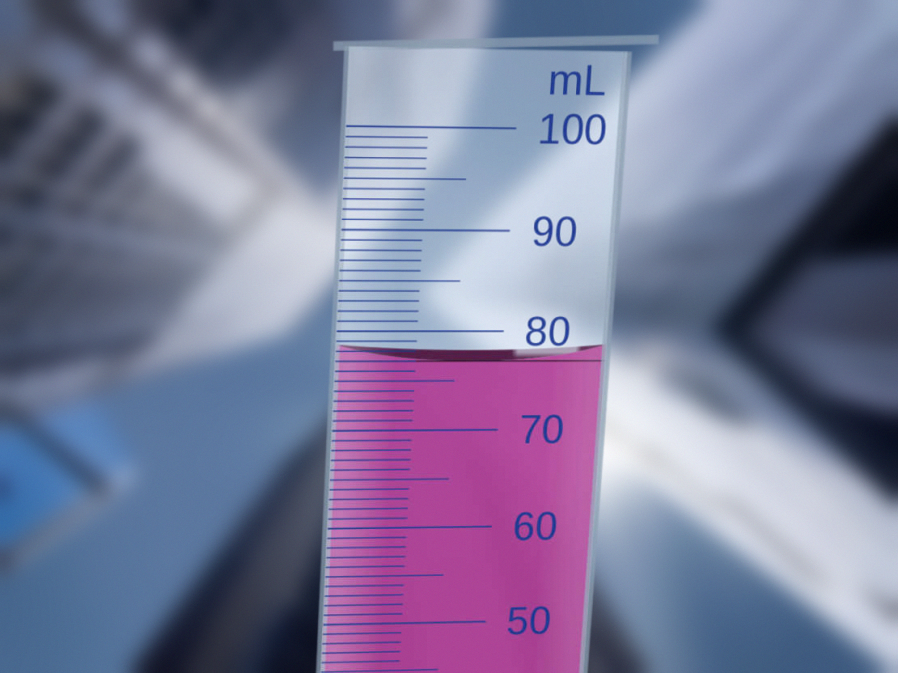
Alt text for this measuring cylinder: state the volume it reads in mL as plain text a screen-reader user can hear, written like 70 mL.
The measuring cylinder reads 77 mL
